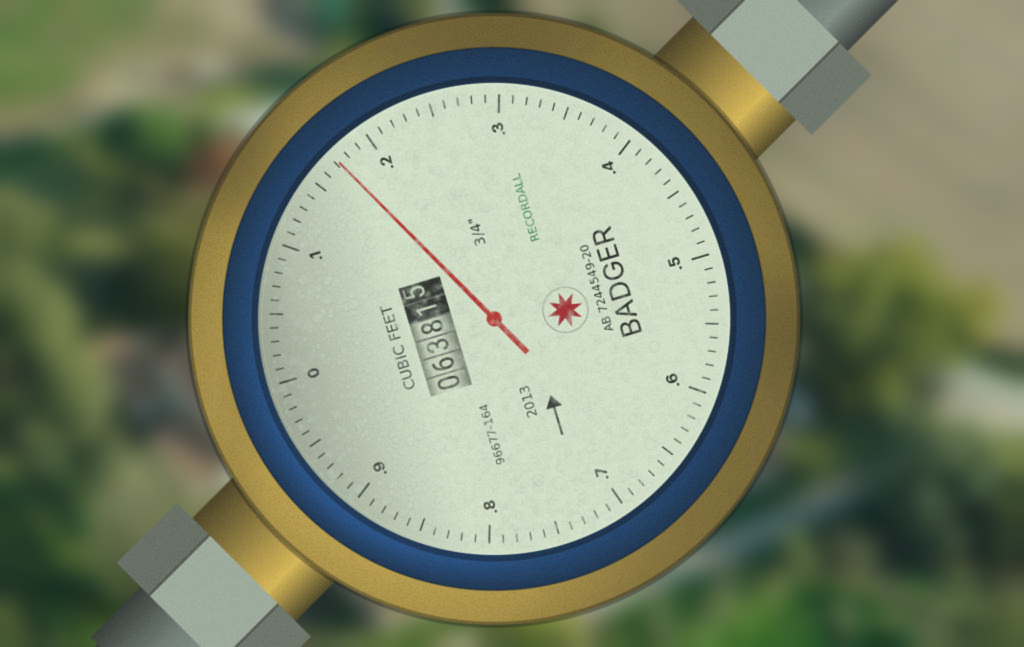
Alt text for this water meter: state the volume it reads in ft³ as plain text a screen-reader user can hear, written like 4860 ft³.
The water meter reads 63815.17 ft³
